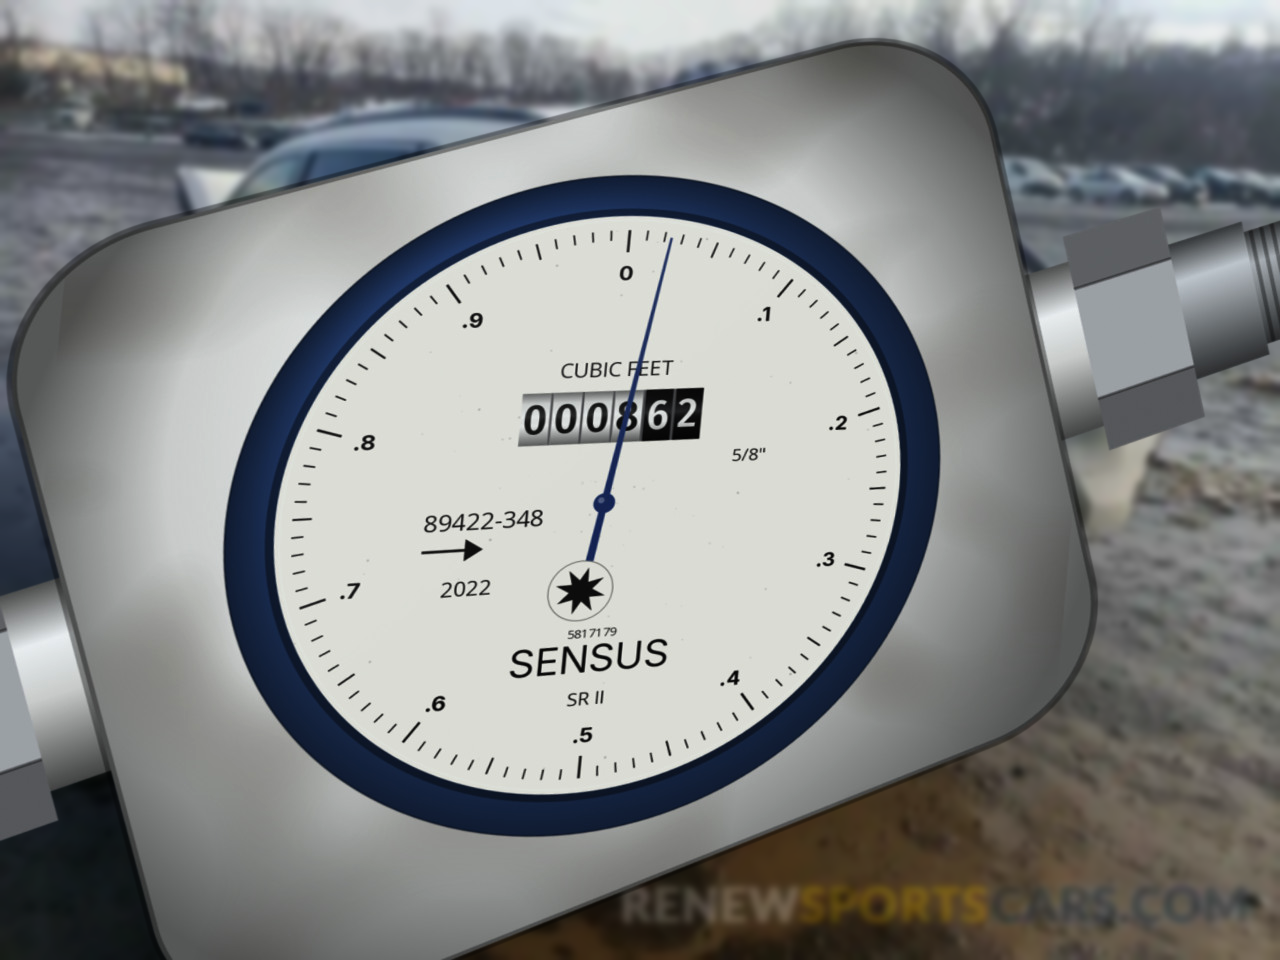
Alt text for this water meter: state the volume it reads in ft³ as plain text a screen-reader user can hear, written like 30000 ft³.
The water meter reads 862.02 ft³
